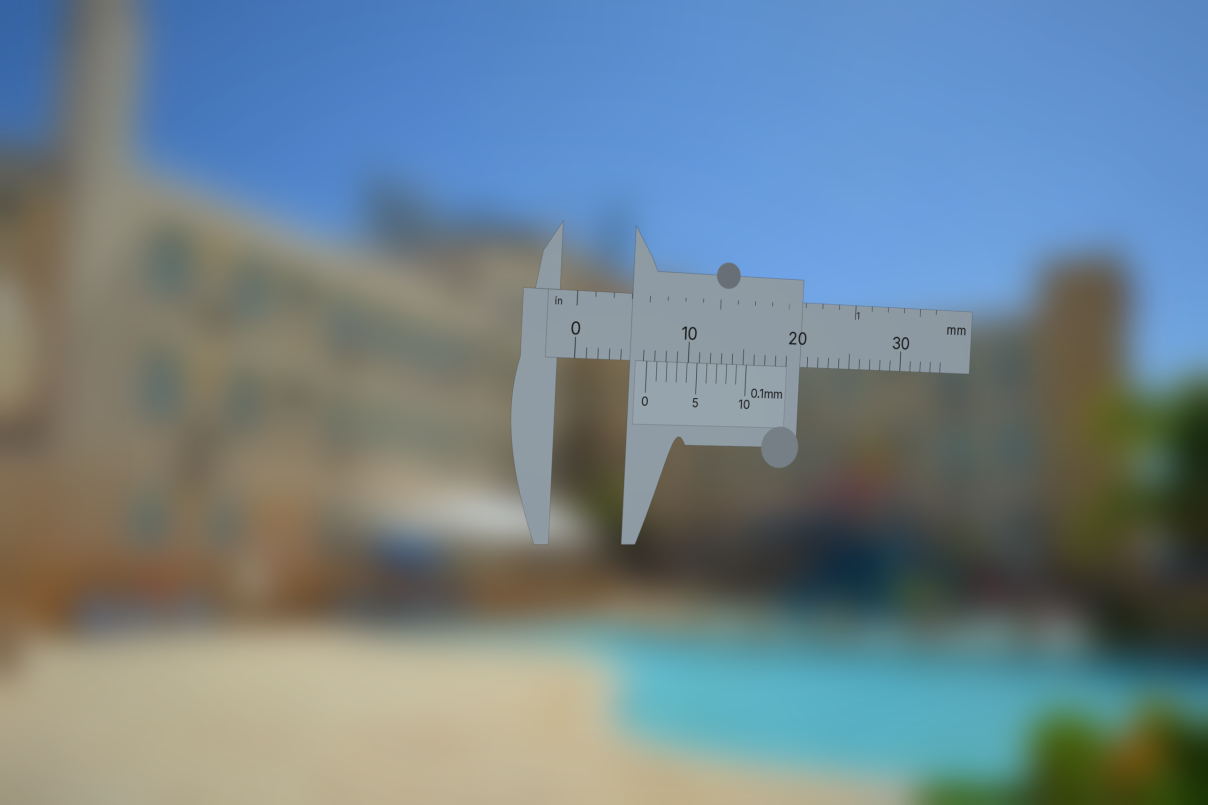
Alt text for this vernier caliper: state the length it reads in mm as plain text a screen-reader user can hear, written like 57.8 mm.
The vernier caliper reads 6.3 mm
